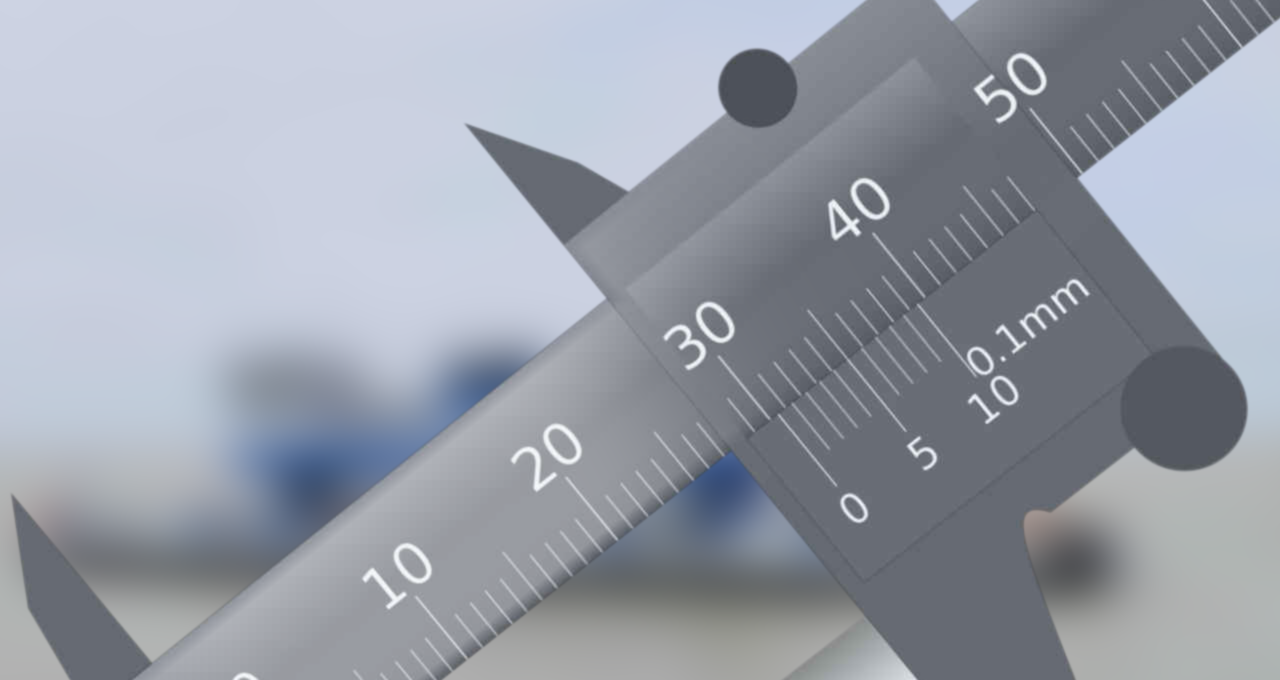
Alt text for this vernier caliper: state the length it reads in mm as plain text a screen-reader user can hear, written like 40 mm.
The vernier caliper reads 30.5 mm
